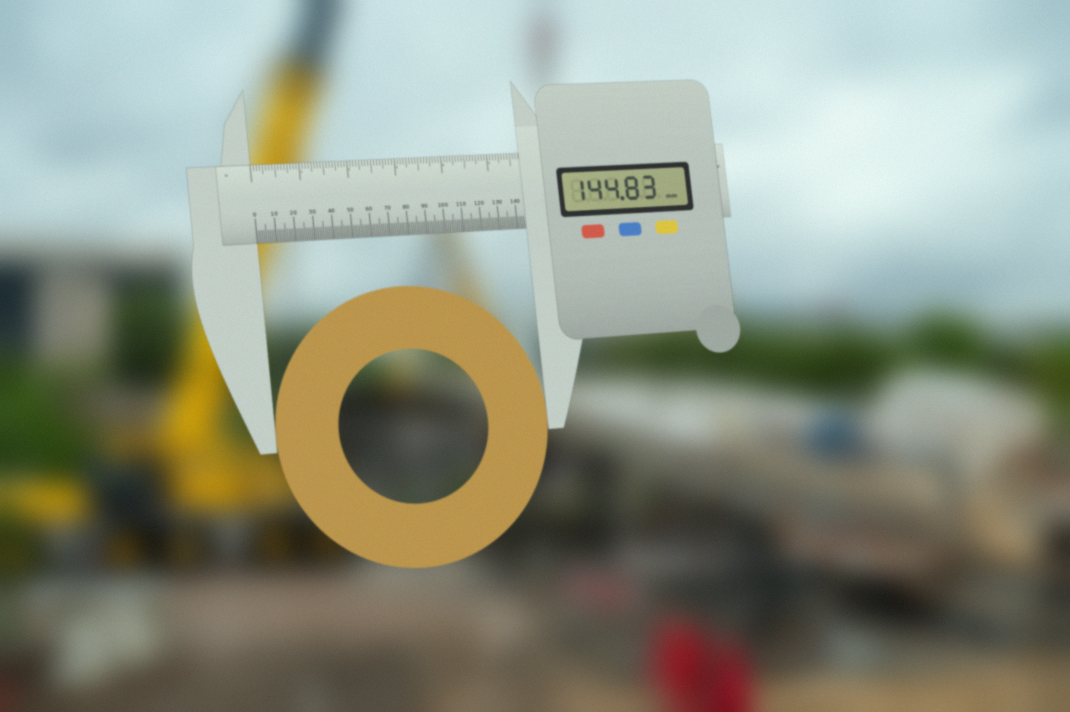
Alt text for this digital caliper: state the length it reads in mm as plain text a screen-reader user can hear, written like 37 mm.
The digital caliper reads 144.83 mm
